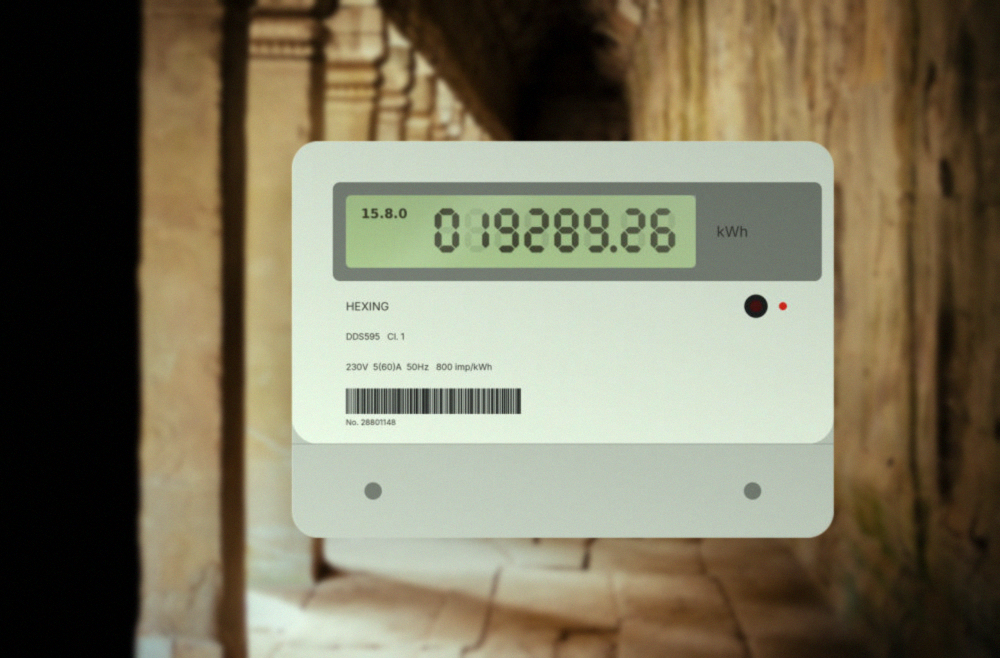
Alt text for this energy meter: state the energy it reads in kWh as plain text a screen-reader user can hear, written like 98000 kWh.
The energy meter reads 19289.26 kWh
